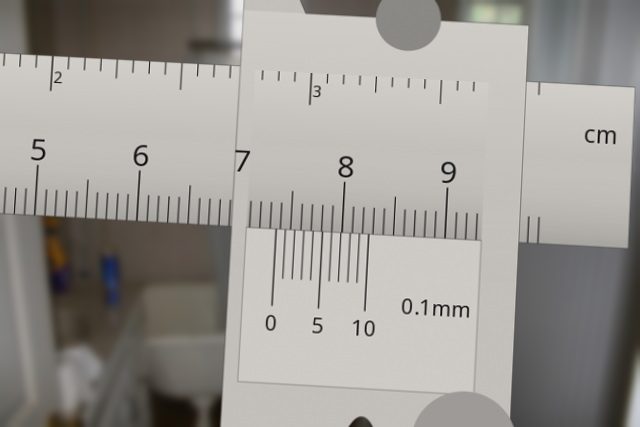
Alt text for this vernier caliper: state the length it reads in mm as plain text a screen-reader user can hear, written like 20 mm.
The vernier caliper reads 73.6 mm
